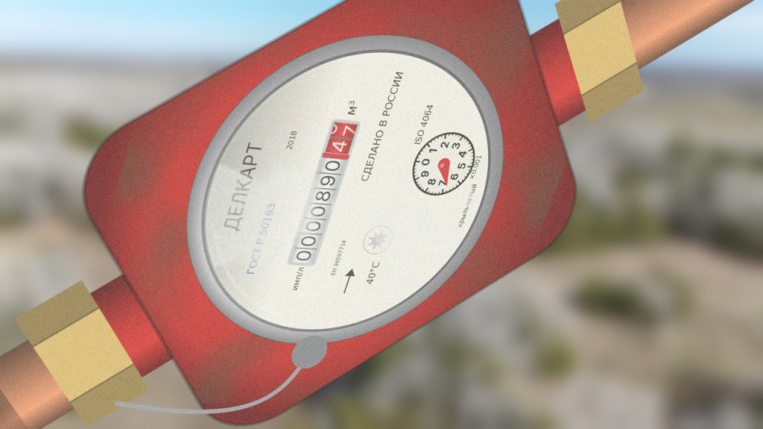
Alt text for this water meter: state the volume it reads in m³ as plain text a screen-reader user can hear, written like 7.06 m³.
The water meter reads 890.466 m³
